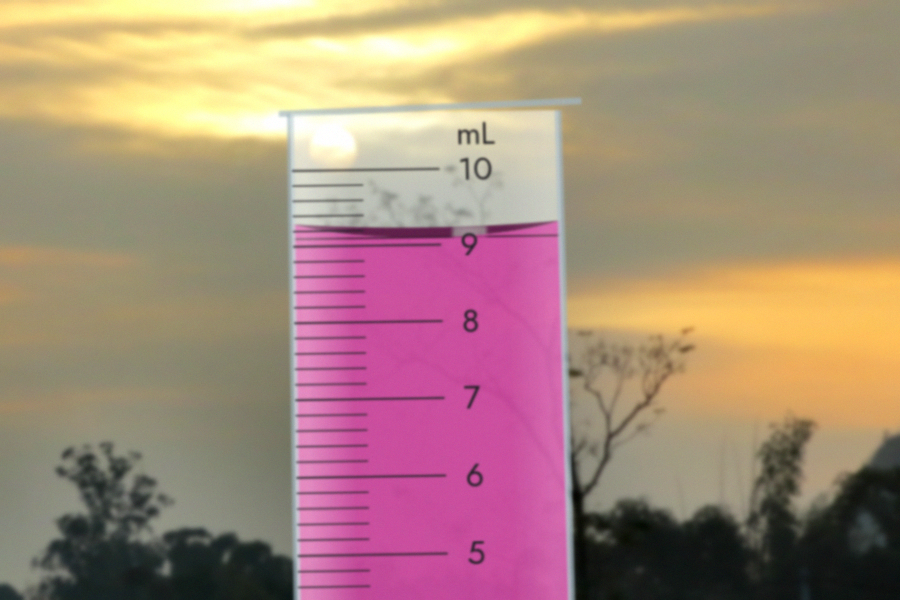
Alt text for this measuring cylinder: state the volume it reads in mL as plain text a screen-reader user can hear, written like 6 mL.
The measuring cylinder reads 9.1 mL
